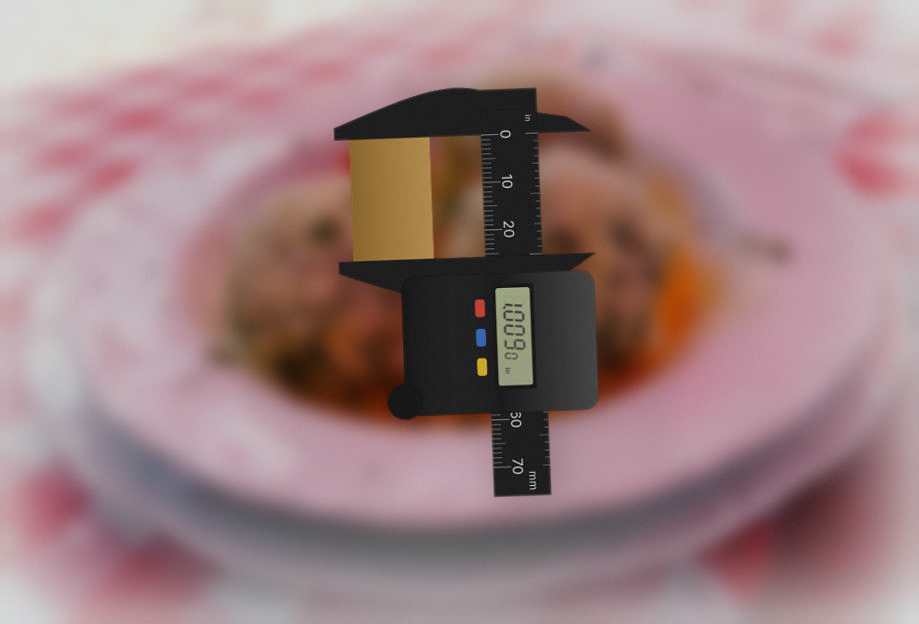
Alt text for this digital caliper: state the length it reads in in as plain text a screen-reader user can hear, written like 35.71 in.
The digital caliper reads 1.0090 in
